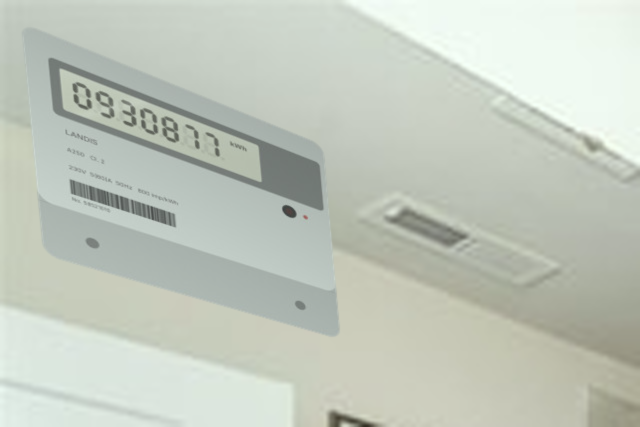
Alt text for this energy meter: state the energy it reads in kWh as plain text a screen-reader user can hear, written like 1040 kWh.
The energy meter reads 930877 kWh
